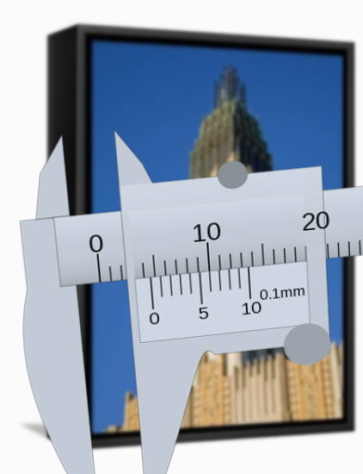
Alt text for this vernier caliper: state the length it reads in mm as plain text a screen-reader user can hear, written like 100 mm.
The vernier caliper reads 4.6 mm
